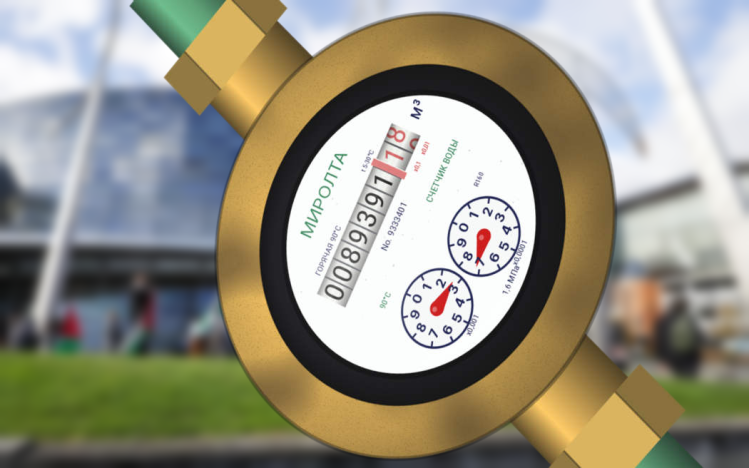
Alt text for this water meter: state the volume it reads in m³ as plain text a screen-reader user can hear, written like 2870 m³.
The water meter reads 89391.1827 m³
